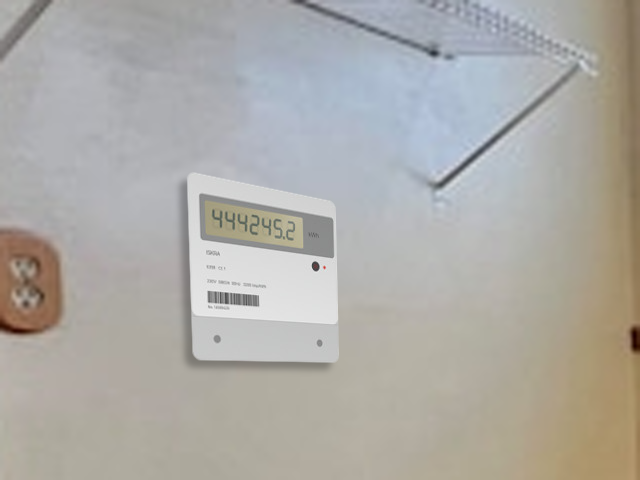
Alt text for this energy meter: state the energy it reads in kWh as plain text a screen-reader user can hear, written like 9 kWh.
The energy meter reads 444245.2 kWh
